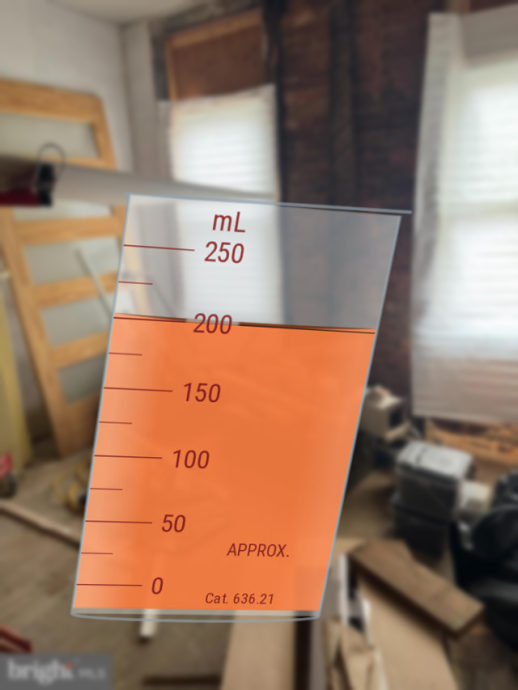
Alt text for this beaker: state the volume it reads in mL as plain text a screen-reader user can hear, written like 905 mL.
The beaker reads 200 mL
